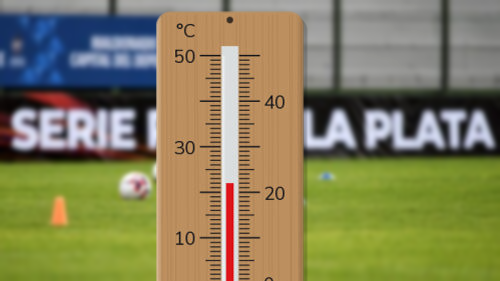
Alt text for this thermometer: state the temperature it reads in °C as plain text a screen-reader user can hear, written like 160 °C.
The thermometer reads 22 °C
